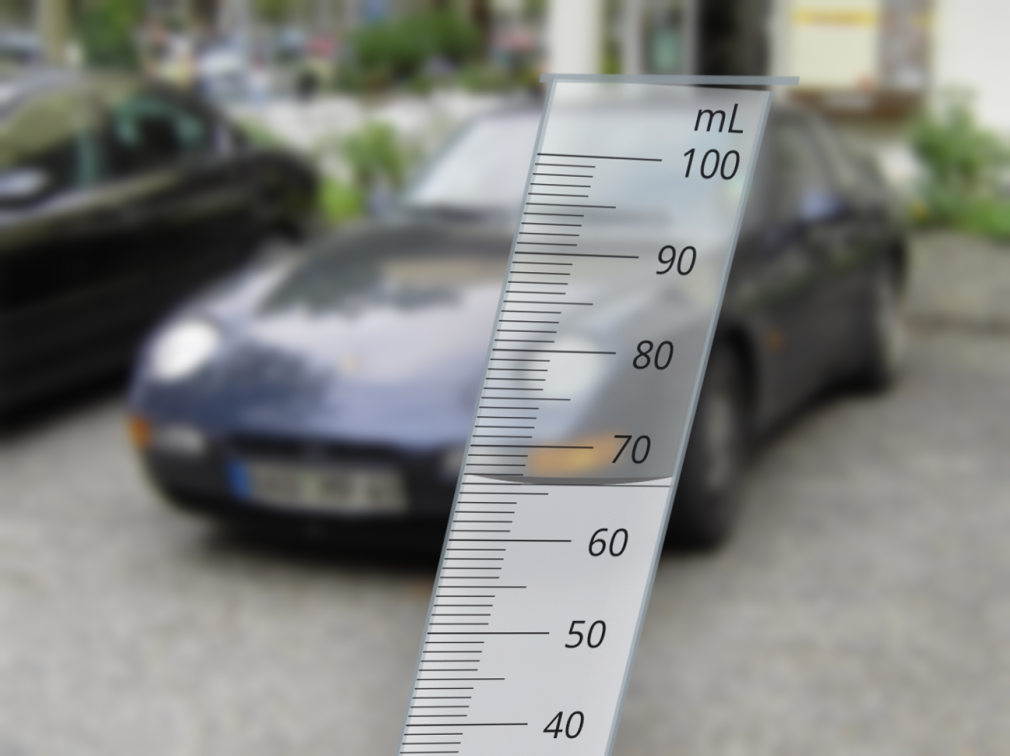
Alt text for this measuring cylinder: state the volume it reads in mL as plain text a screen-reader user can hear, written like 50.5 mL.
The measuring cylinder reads 66 mL
